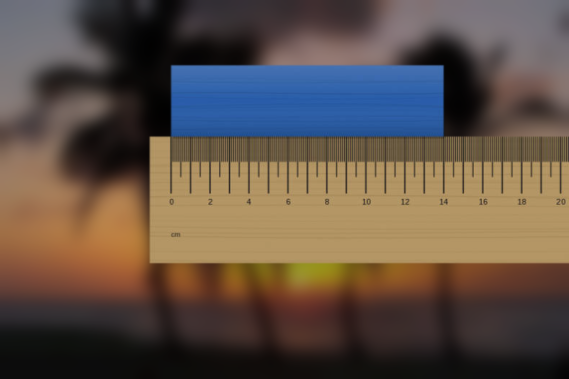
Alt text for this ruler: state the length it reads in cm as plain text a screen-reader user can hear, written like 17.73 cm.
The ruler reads 14 cm
